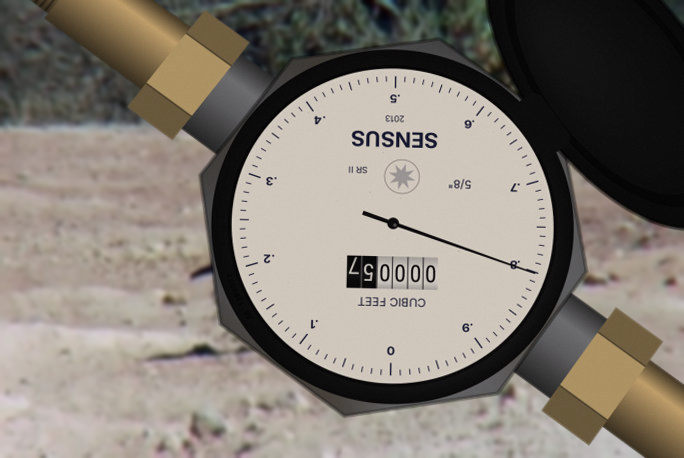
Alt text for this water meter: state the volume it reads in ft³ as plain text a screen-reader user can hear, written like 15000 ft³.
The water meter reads 56.80 ft³
